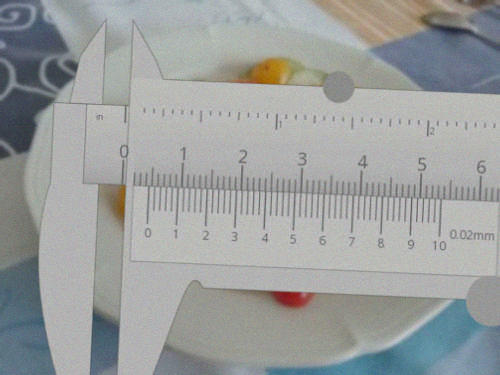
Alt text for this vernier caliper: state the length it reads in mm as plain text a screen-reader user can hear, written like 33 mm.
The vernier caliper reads 4.5 mm
